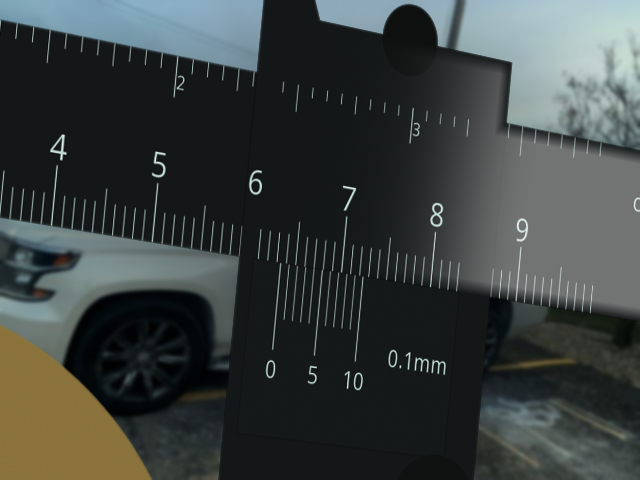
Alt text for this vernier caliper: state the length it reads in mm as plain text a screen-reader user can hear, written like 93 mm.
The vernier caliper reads 63.4 mm
